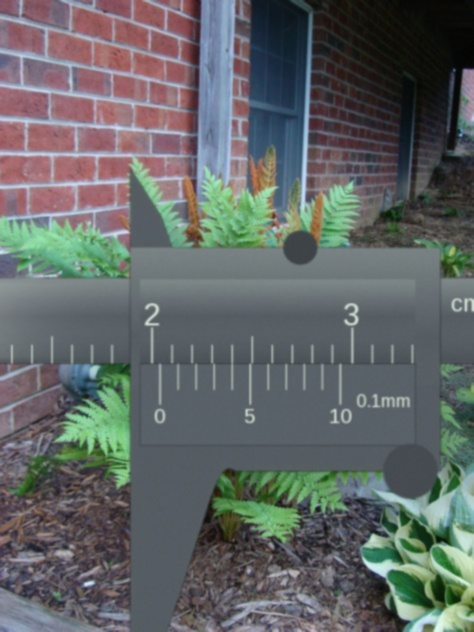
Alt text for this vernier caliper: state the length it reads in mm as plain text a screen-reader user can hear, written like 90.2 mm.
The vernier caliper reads 20.4 mm
